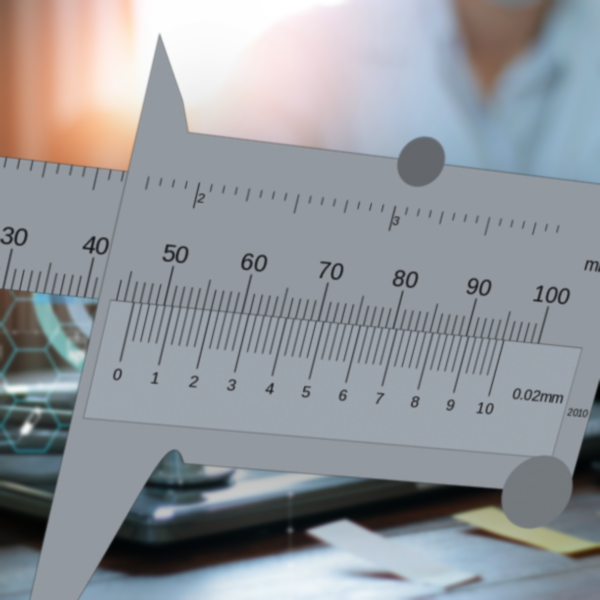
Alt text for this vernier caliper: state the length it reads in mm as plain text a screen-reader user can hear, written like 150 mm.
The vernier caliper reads 46.2 mm
